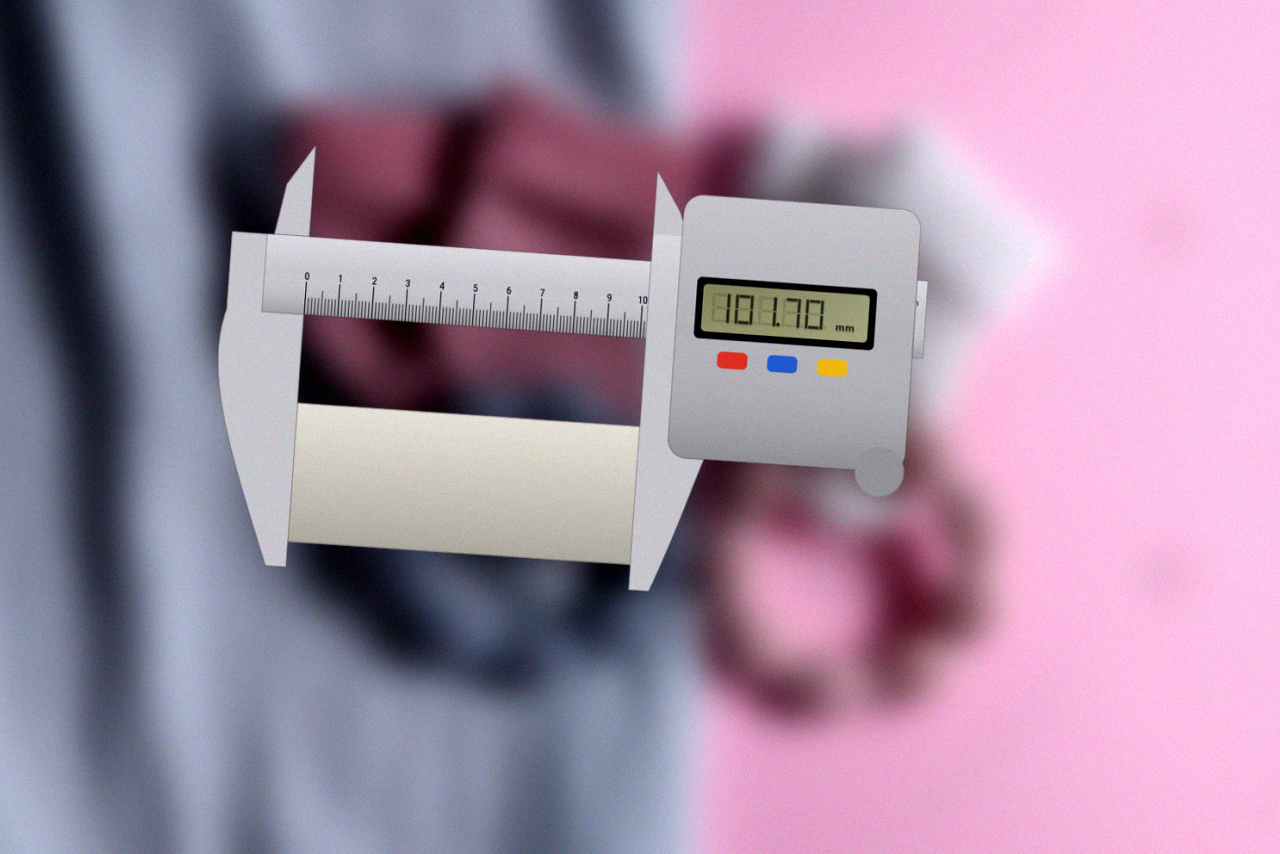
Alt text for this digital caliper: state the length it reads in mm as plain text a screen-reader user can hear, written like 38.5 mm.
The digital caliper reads 101.70 mm
